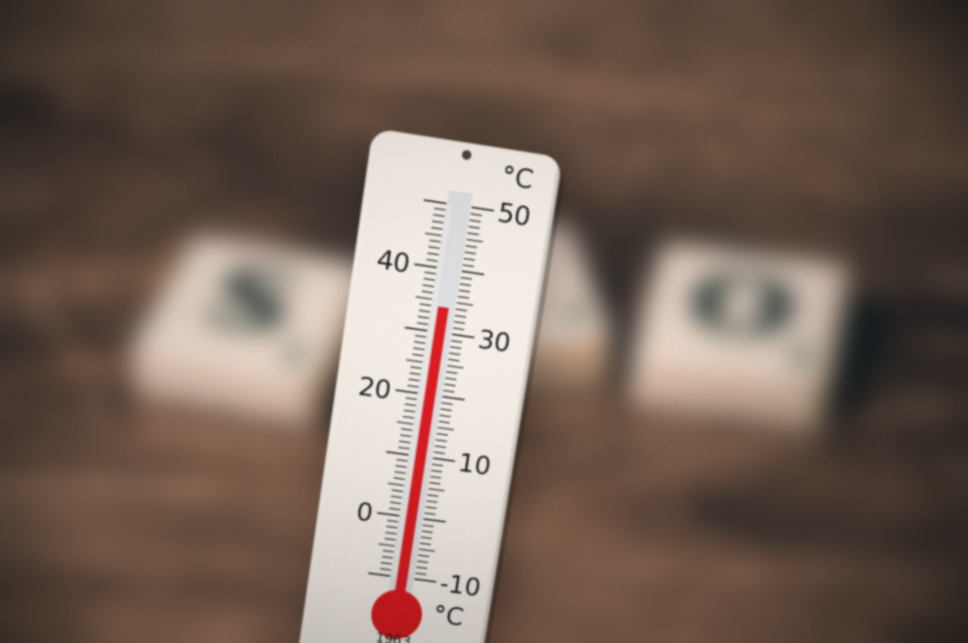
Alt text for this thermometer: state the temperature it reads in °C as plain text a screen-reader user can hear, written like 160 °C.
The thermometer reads 34 °C
